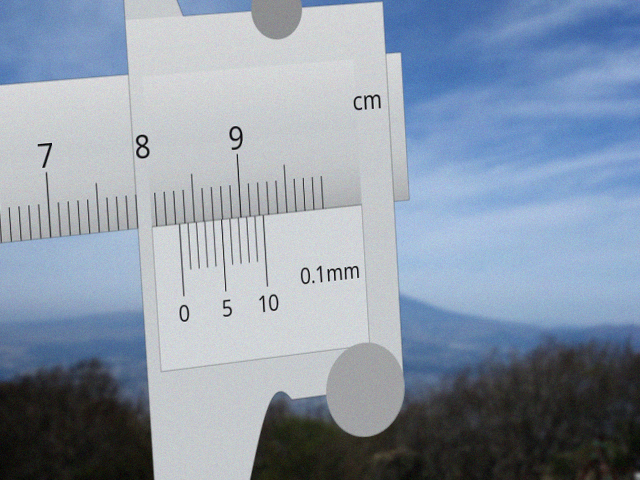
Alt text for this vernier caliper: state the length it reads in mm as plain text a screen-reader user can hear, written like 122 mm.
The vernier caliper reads 83.4 mm
